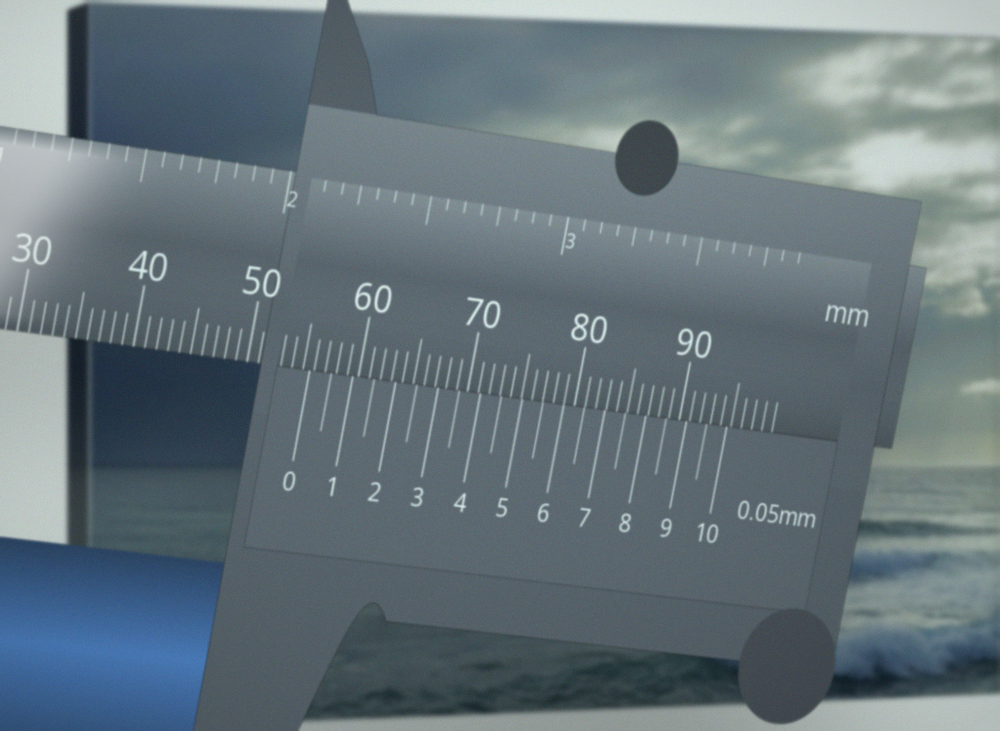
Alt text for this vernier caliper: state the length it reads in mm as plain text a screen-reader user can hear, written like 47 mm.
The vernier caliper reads 55.6 mm
